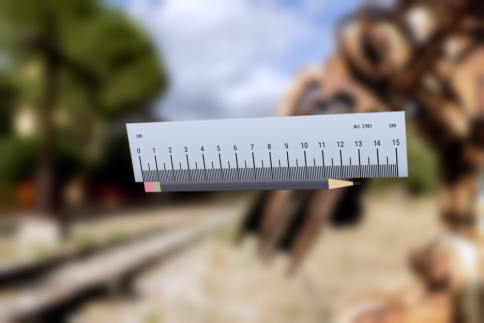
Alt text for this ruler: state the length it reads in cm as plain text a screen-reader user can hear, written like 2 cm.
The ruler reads 13 cm
